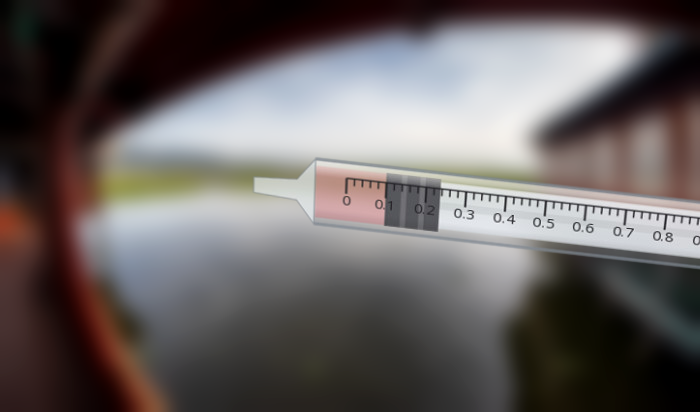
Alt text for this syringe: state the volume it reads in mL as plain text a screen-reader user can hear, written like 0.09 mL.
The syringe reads 0.1 mL
